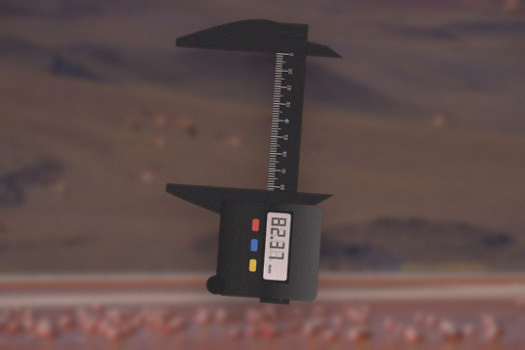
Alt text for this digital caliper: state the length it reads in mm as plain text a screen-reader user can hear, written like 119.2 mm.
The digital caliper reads 82.37 mm
